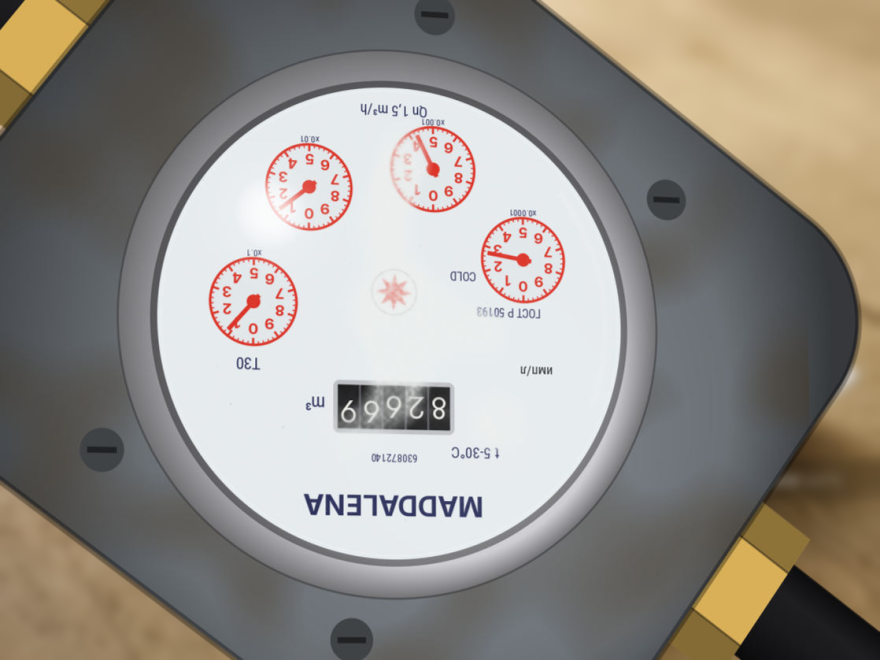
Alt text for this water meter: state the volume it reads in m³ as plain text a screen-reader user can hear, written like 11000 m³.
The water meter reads 82669.1142 m³
